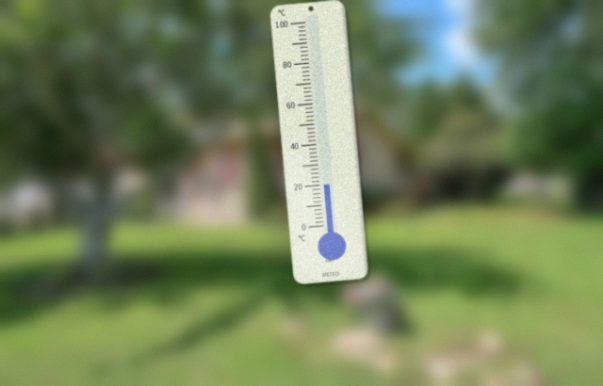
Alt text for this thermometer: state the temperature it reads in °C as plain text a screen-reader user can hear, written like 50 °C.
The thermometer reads 20 °C
